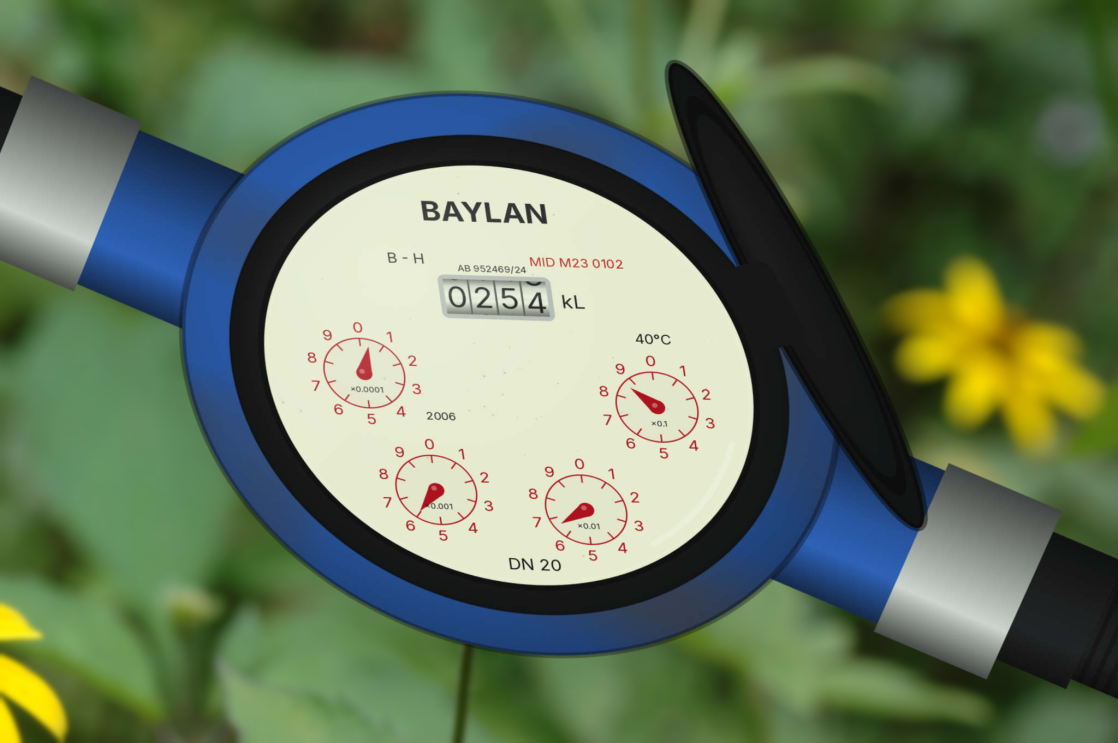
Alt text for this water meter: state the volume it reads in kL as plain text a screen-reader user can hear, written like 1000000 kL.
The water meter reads 253.8660 kL
